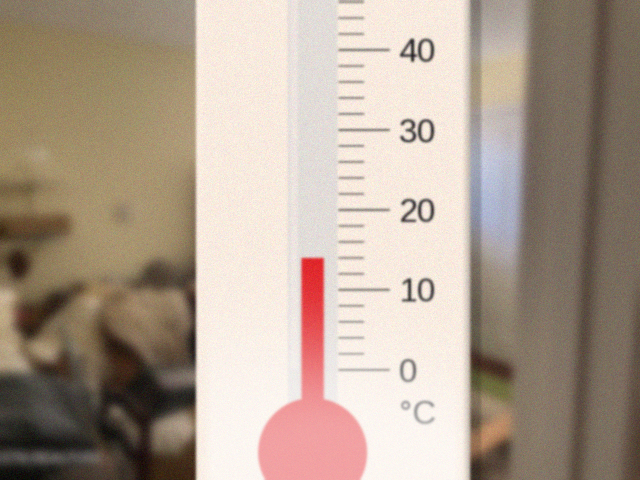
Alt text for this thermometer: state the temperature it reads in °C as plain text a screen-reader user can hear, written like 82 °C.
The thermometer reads 14 °C
